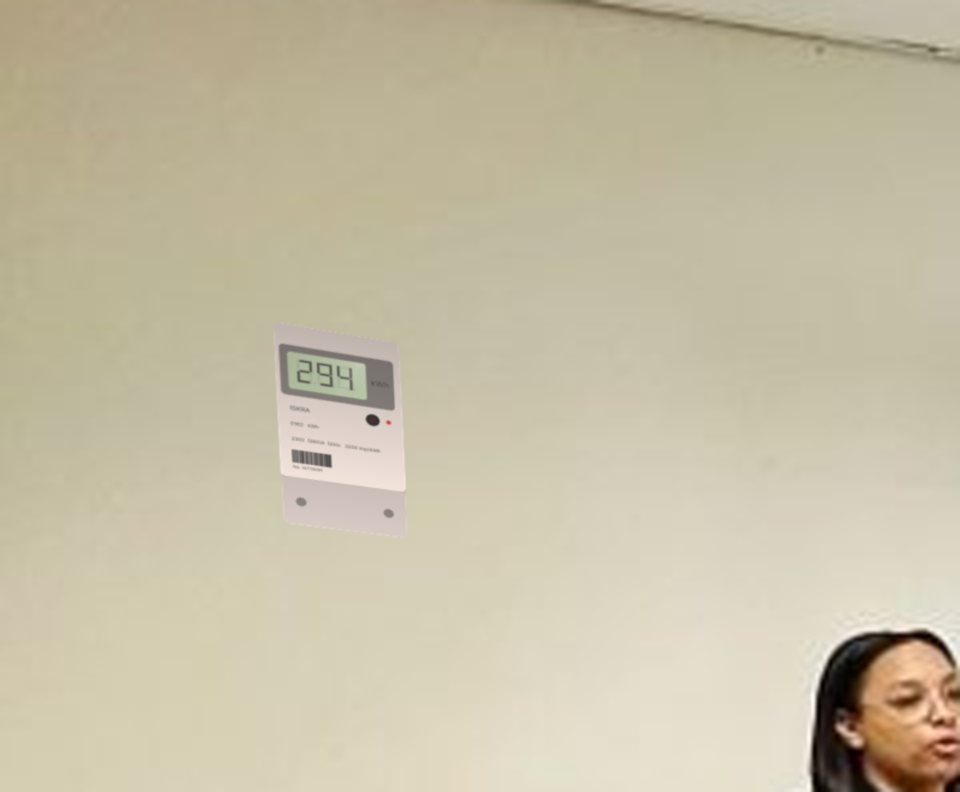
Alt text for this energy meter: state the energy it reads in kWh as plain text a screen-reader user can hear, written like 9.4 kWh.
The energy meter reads 294 kWh
